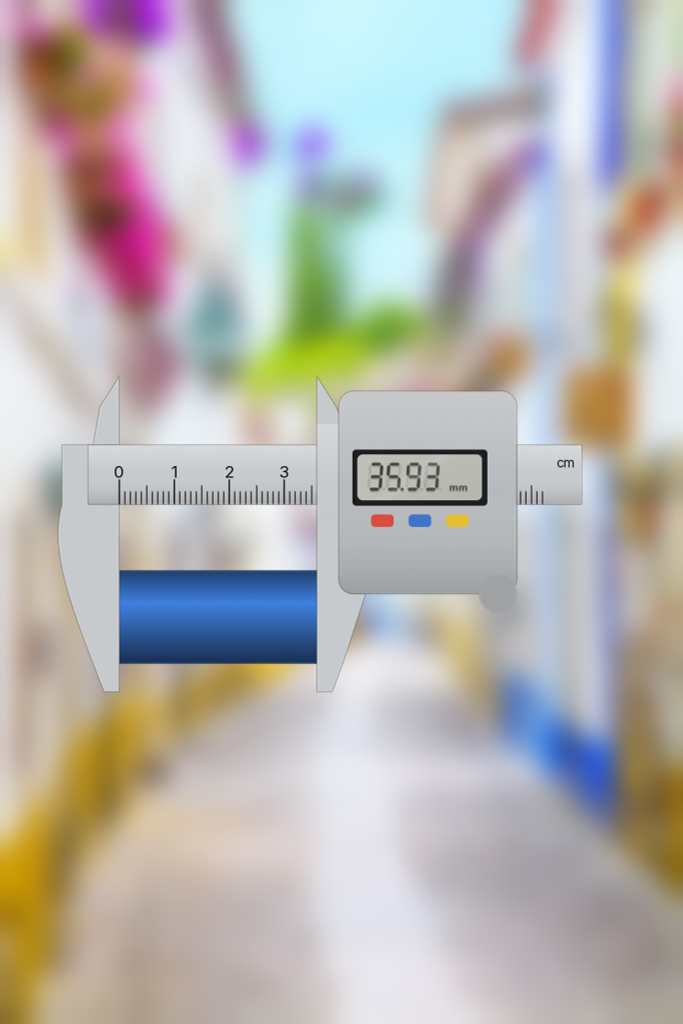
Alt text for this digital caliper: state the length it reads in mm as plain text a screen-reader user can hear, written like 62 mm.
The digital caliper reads 35.93 mm
